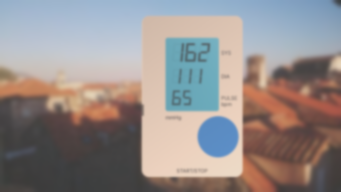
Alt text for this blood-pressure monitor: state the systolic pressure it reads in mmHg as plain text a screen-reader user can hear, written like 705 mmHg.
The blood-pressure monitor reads 162 mmHg
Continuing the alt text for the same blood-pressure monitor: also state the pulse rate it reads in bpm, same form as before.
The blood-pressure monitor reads 65 bpm
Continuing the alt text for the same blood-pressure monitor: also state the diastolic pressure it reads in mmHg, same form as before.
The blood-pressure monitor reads 111 mmHg
